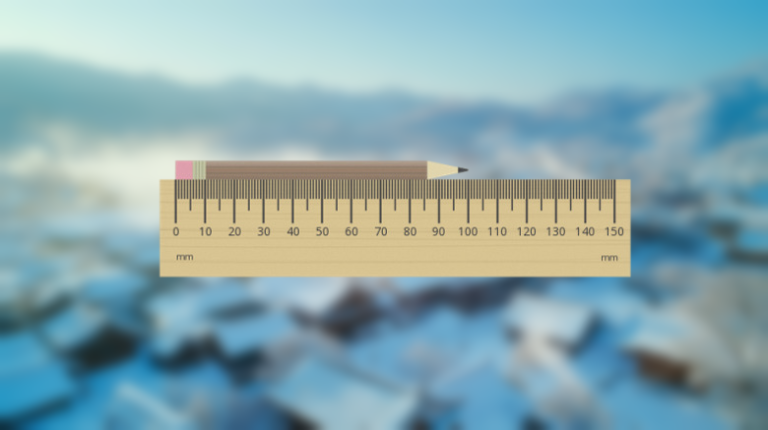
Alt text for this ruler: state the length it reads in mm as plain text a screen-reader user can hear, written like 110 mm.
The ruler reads 100 mm
